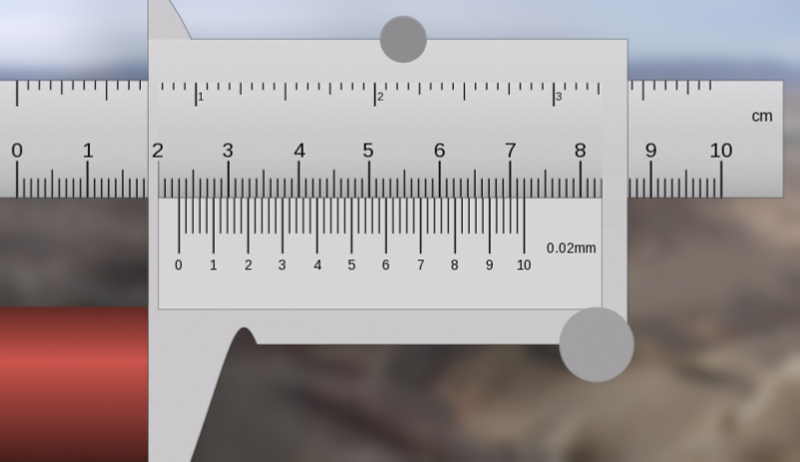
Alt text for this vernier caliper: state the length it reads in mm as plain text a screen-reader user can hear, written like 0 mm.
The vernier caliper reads 23.0 mm
